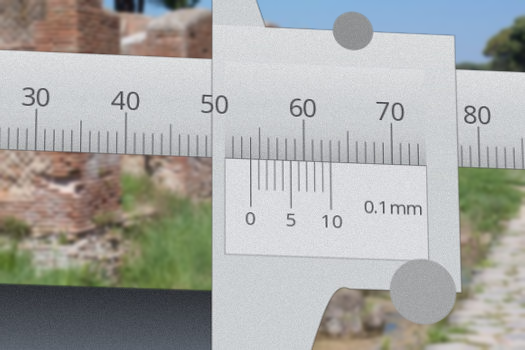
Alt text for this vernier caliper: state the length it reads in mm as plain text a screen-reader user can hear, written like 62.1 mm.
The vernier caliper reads 54.0 mm
